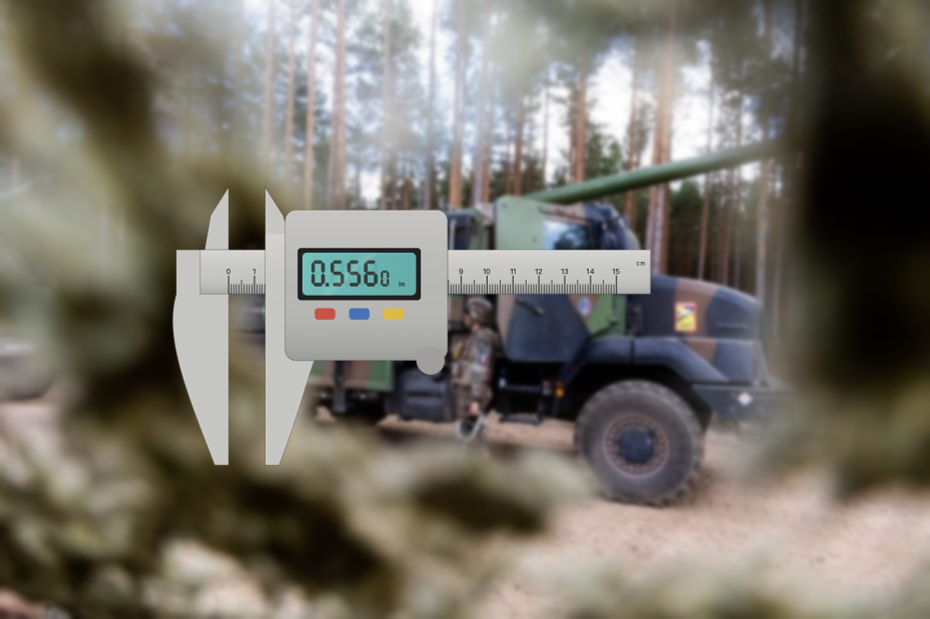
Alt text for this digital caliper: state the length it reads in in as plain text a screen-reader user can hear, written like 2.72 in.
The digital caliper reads 0.5560 in
